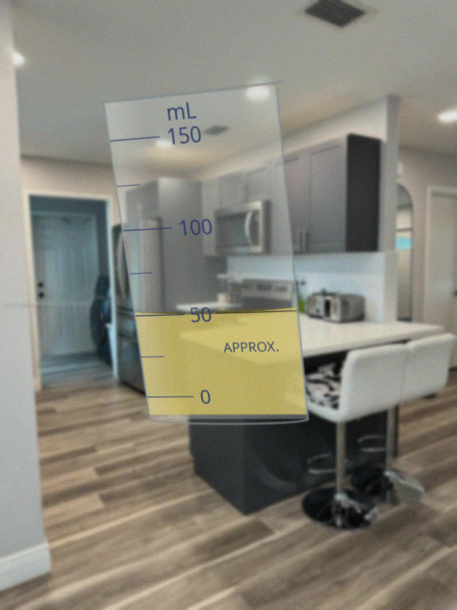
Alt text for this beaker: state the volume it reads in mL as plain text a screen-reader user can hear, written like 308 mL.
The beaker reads 50 mL
